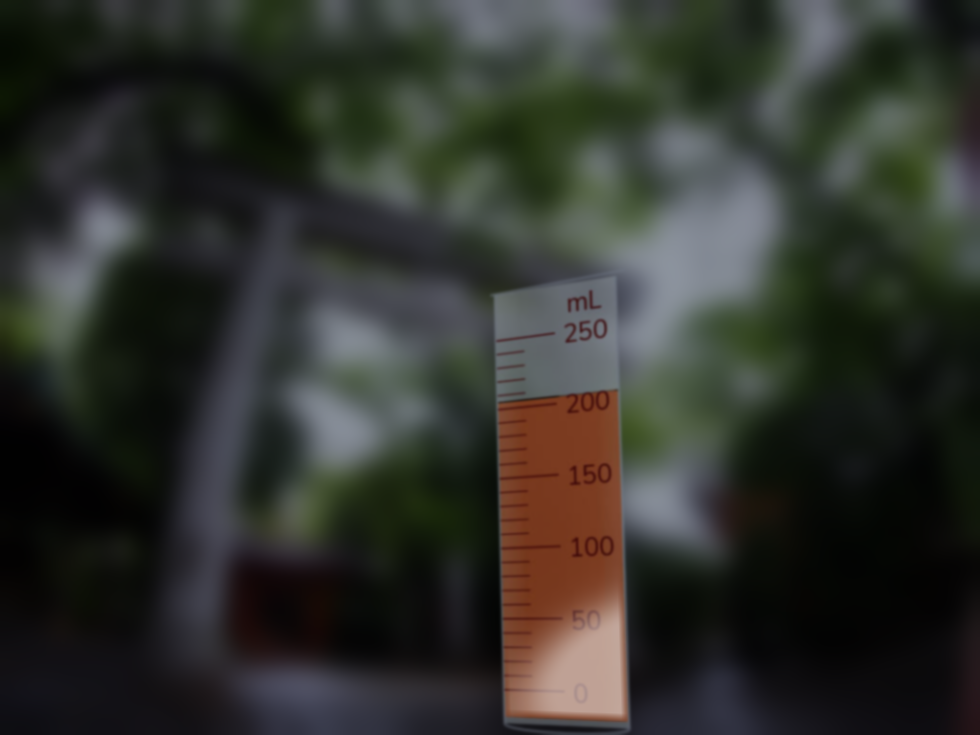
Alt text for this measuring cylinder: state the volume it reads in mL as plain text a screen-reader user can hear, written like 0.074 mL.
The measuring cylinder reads 205 mL
